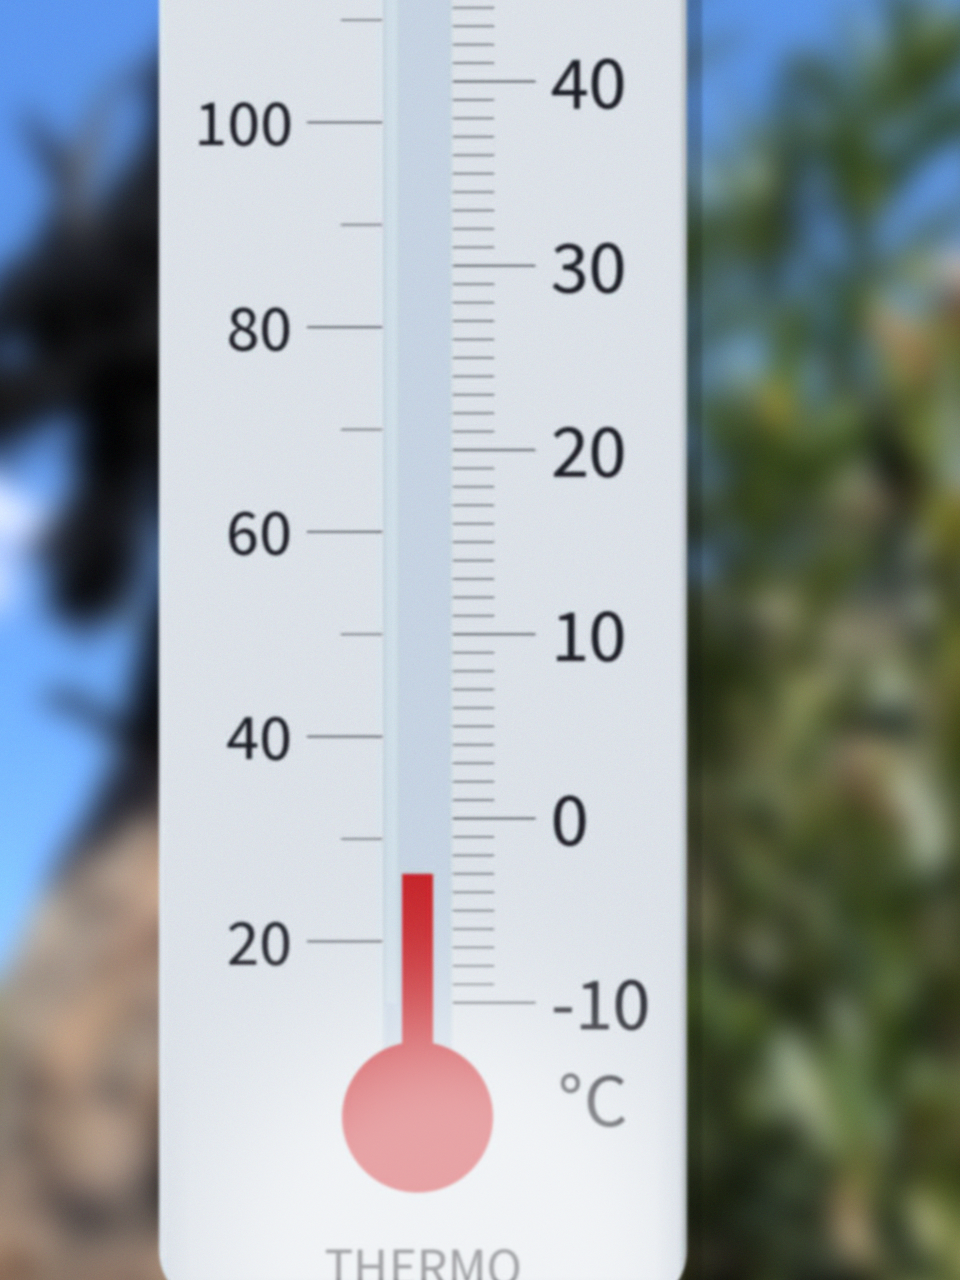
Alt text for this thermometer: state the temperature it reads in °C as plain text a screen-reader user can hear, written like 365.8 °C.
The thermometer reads -3 °C
